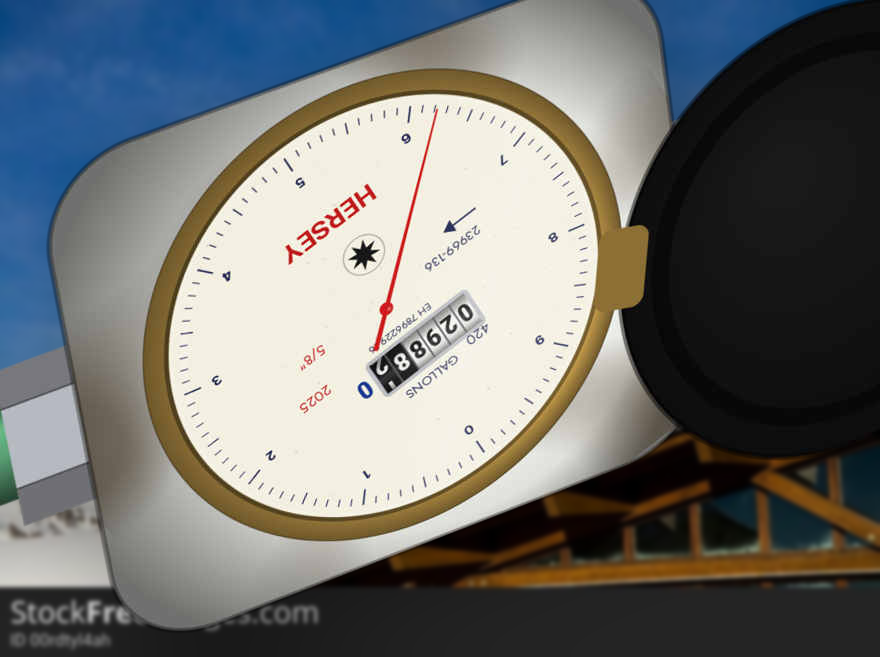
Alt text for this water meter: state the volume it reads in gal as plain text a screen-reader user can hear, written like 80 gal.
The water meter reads 298816.2 gal
